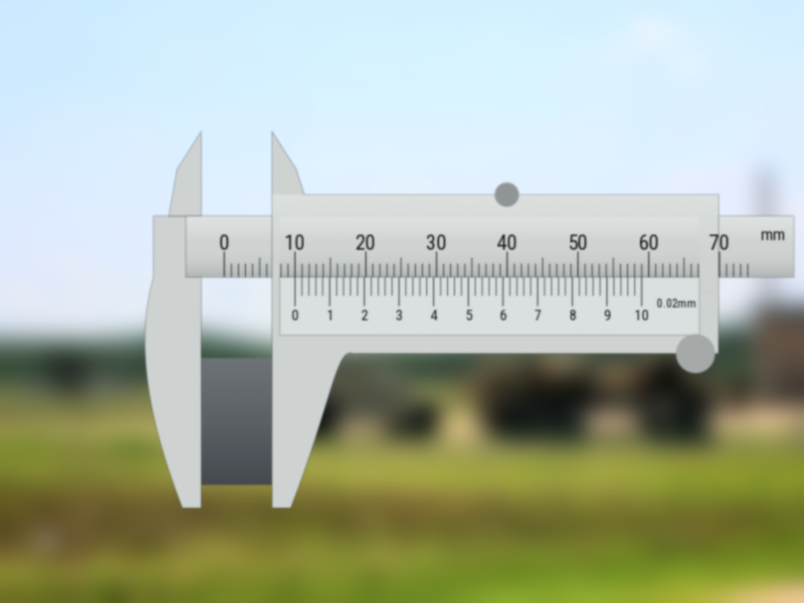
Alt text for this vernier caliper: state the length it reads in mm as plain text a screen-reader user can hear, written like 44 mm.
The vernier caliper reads 10.0 mm
